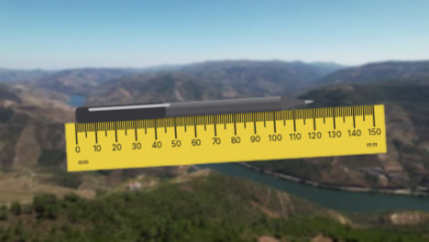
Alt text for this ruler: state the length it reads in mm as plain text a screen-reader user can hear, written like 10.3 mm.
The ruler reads 120 mm
